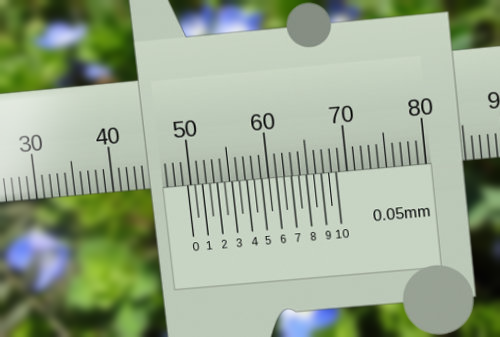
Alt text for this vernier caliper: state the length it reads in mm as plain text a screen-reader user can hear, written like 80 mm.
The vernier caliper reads 49.6 mm
